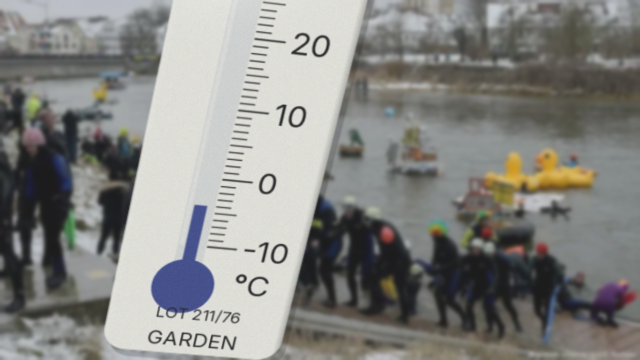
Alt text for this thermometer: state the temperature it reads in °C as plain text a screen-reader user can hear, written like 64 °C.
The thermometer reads -4 °C
